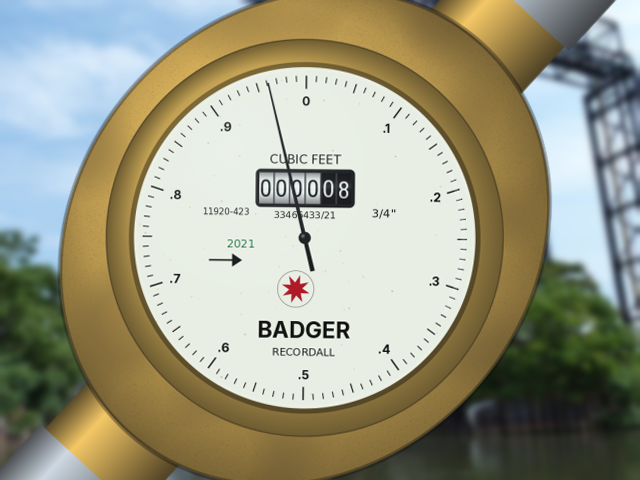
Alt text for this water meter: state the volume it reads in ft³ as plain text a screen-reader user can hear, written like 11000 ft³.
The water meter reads 7.96 ft³
